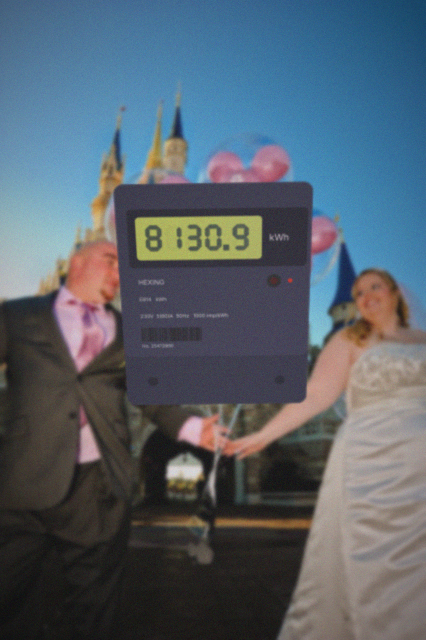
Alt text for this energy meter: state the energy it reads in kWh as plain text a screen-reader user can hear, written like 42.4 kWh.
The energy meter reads 8130.9 kWh
